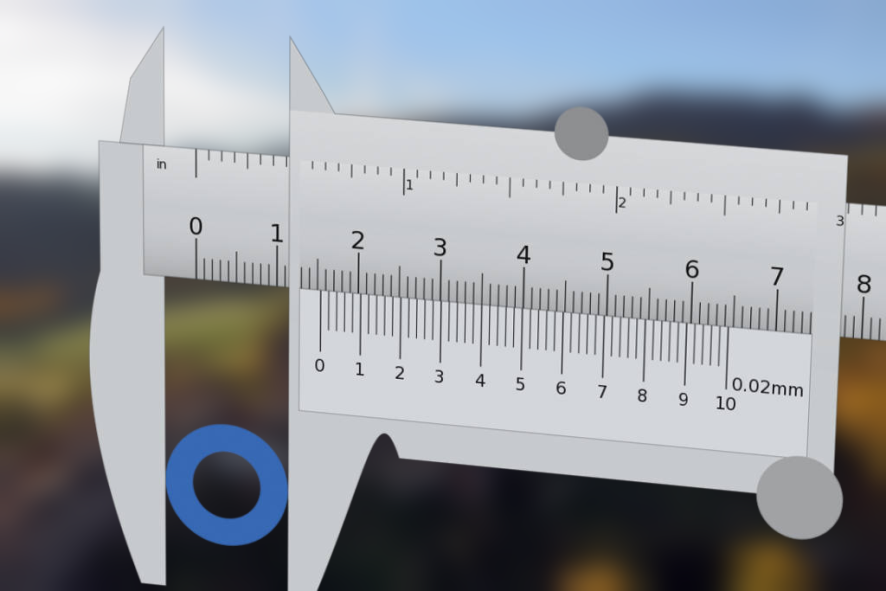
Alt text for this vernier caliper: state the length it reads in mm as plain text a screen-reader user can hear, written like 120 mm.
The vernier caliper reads 15.4 mm
